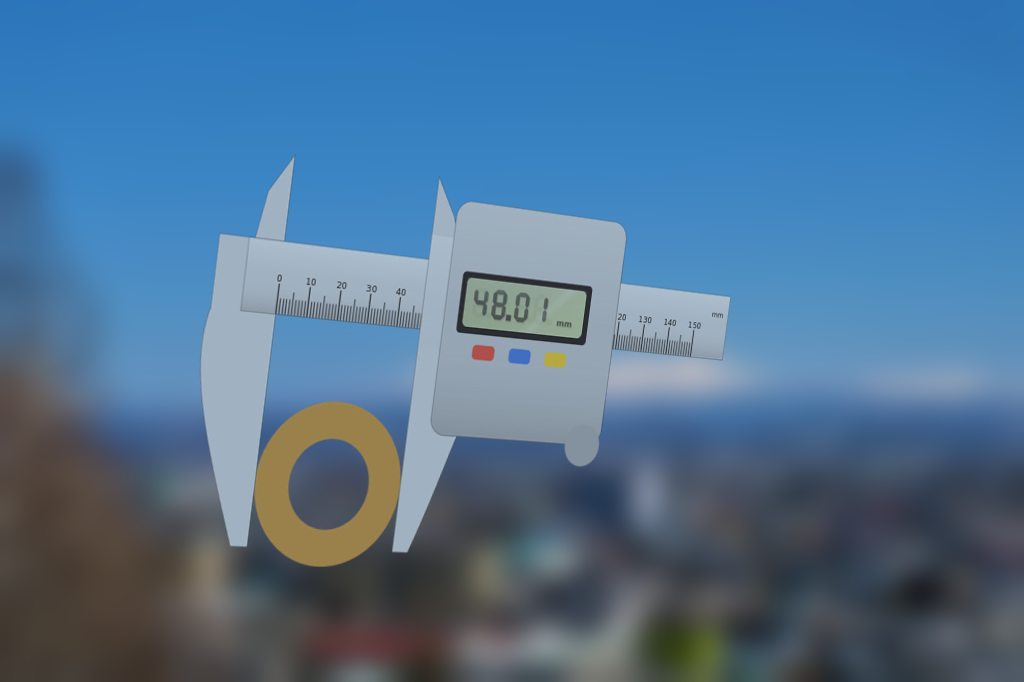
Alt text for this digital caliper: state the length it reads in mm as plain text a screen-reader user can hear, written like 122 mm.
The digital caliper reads 48.01 mm
